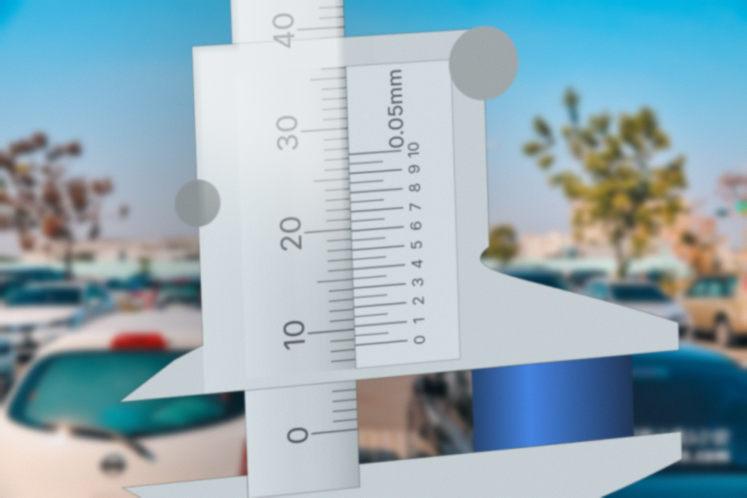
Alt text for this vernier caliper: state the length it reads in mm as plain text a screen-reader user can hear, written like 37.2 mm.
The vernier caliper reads 8.4 mm
